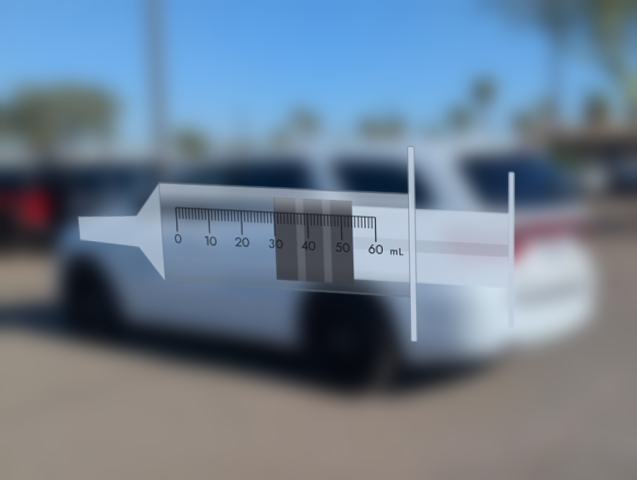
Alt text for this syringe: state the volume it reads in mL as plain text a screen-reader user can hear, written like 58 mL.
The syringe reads 30 mL
